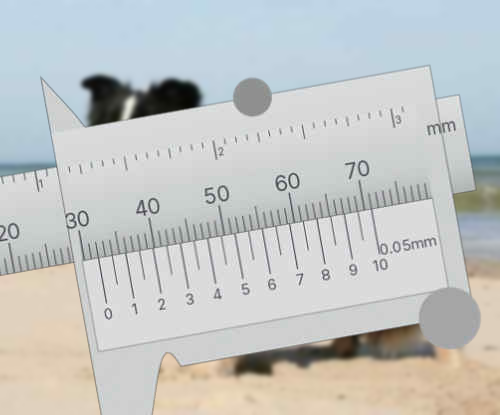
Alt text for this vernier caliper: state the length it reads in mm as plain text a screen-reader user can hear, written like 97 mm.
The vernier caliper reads 32.0 mm
